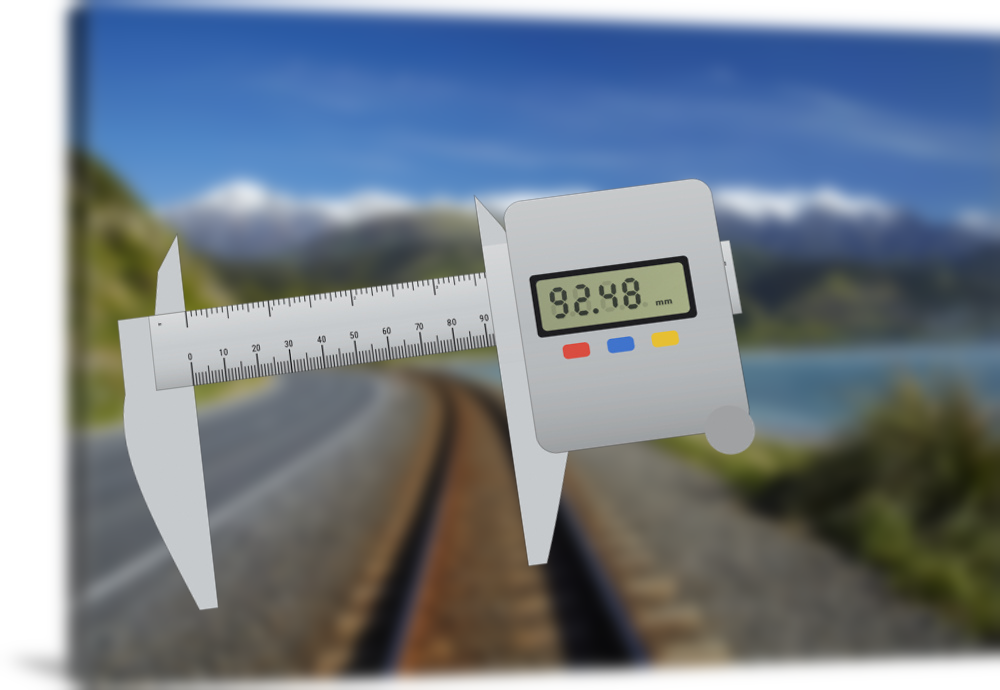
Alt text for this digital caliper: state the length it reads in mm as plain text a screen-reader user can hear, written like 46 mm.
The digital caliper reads 92.48 mm
